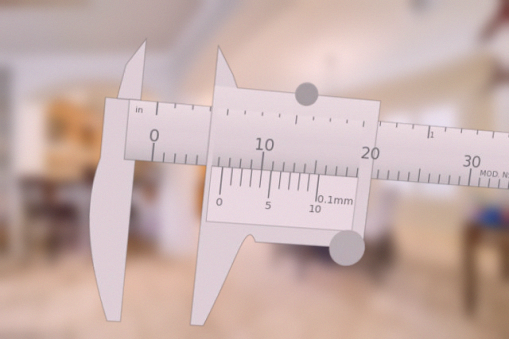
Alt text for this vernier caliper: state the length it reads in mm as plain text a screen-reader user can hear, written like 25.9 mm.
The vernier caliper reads 6.4 mm
